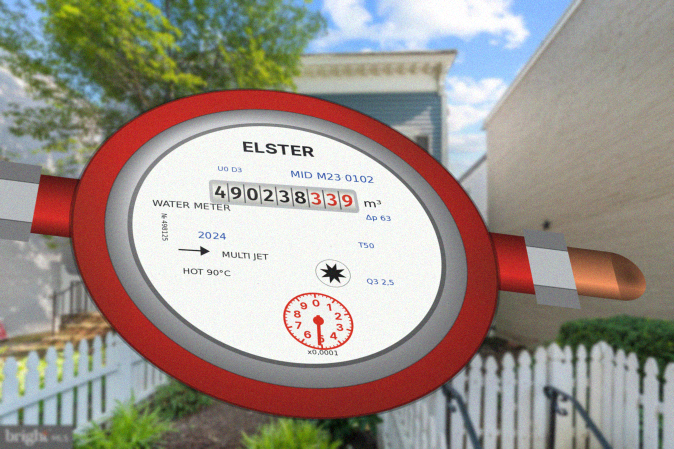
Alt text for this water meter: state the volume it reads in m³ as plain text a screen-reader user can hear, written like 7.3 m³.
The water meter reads 490238.3395 m³
